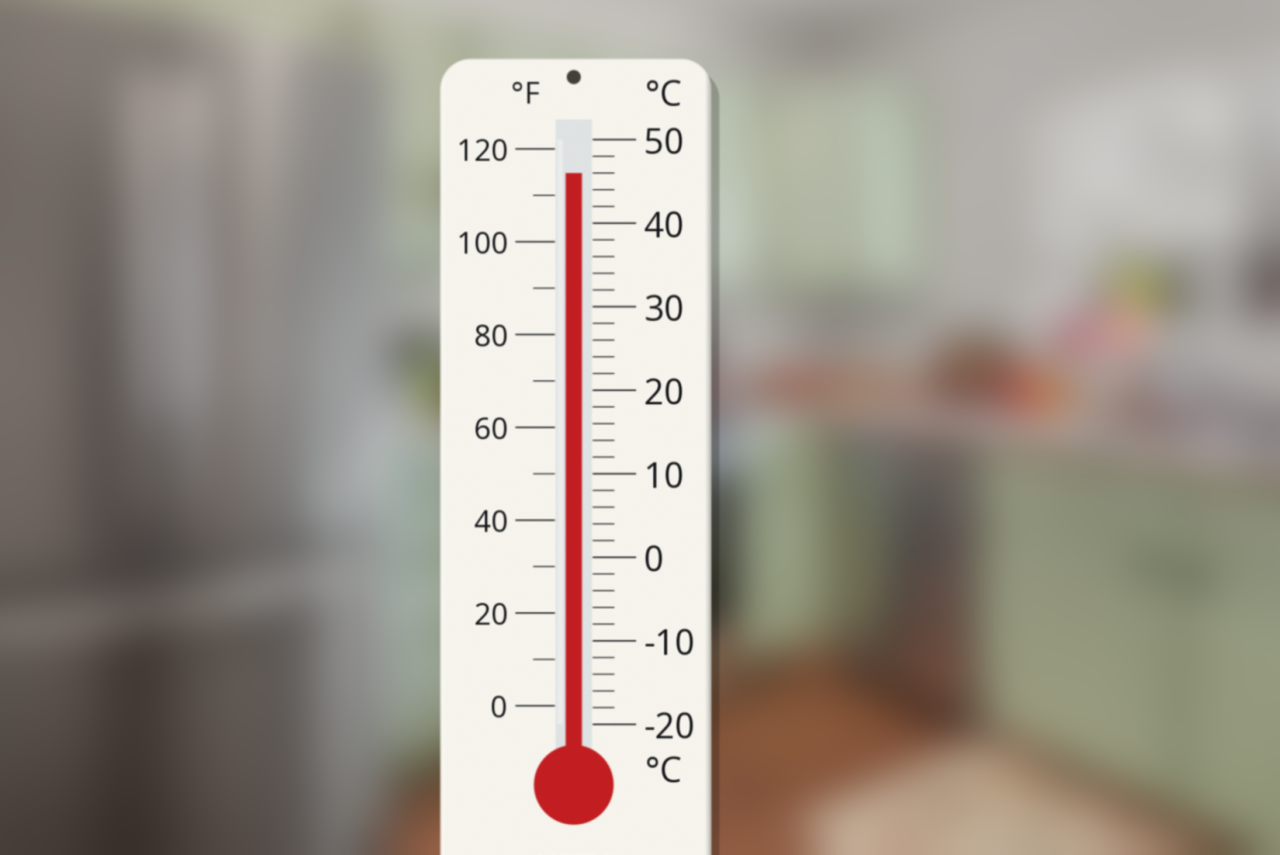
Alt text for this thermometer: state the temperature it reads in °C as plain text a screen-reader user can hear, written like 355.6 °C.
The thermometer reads 46 °C
